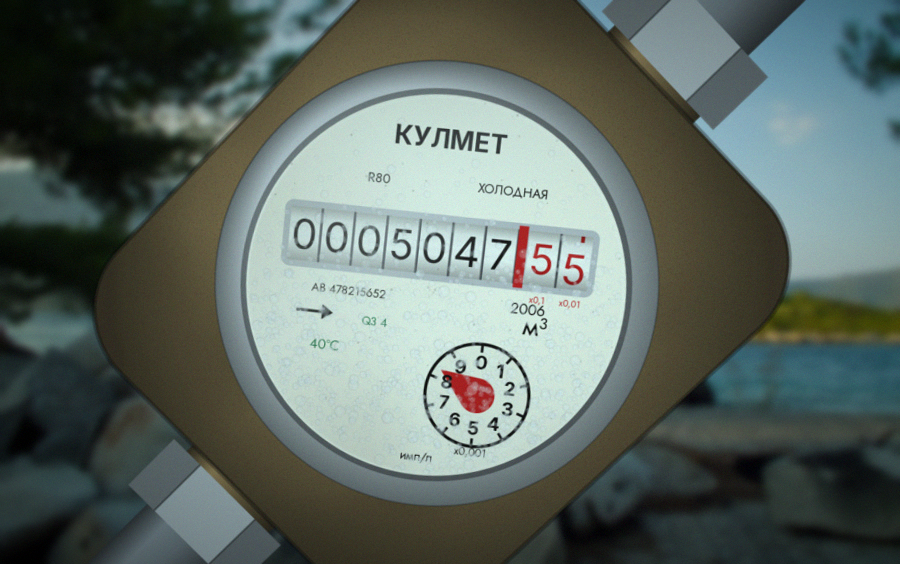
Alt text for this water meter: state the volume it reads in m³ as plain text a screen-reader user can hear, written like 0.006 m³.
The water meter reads 5047.548 m³
